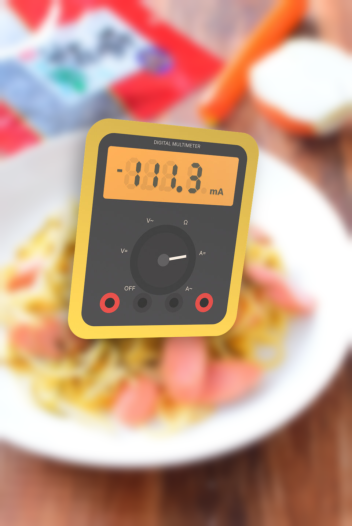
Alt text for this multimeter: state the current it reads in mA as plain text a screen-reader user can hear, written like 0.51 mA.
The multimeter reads -111.3 mA
